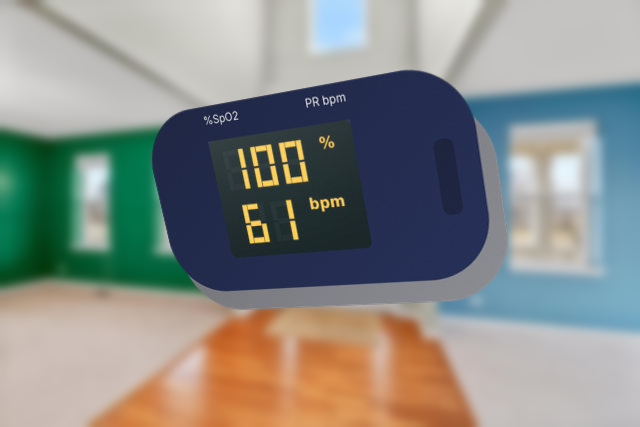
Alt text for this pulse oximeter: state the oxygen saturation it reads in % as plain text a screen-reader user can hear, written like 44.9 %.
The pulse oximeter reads 100 %
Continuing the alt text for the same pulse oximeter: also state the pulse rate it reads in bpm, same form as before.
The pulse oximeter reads 61 bpm
